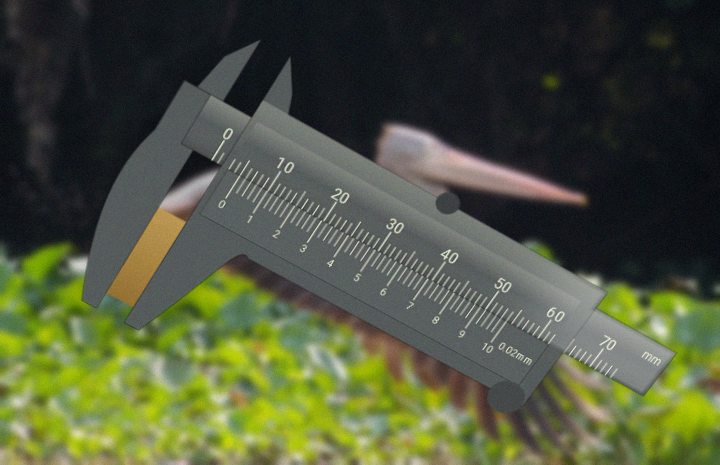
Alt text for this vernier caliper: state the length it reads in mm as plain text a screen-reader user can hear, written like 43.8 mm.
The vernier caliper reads 5.0 mm
